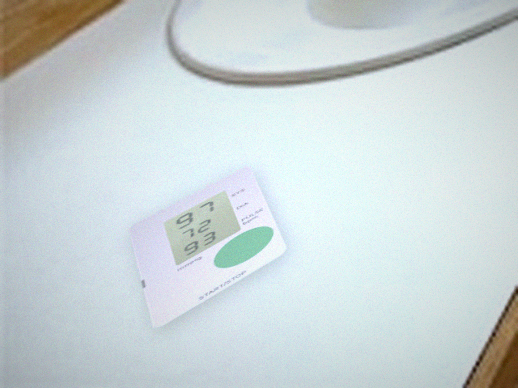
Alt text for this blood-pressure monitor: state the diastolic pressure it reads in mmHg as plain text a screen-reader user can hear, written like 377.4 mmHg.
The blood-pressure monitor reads 72 mmHg
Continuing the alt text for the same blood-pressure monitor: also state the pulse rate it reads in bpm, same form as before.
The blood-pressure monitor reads 93 bpm
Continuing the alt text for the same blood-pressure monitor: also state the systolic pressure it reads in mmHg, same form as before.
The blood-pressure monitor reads 97 mmHg
